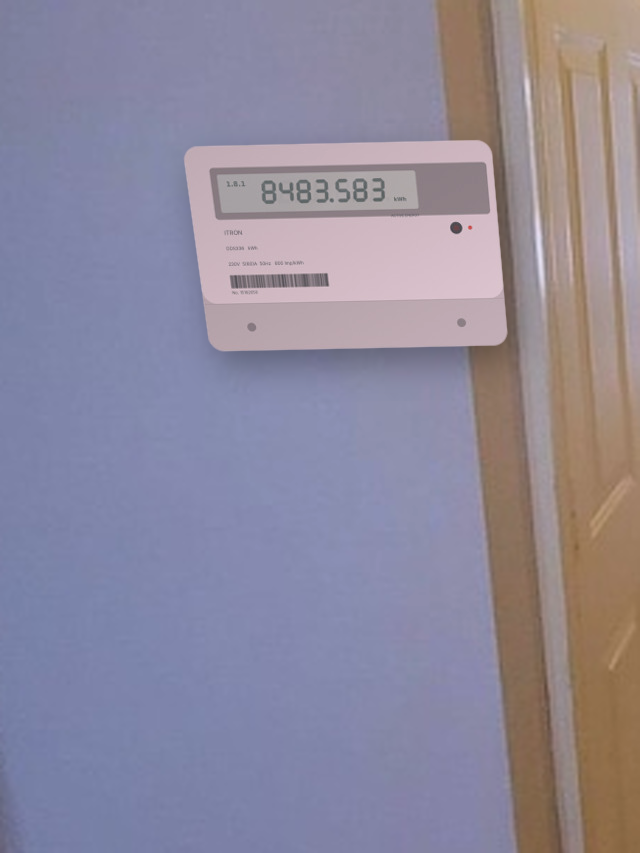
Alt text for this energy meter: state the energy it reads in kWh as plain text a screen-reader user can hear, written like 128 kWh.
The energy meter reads 8483.583 kWh
